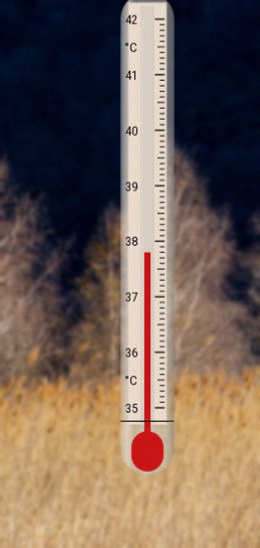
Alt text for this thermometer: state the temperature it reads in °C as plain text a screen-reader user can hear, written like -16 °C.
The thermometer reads 37.8 °C
